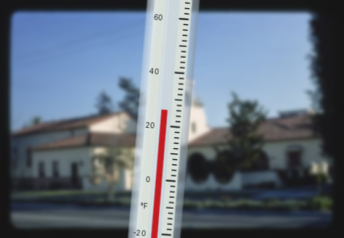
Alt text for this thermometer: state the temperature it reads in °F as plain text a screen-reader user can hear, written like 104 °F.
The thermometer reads 26 °F
